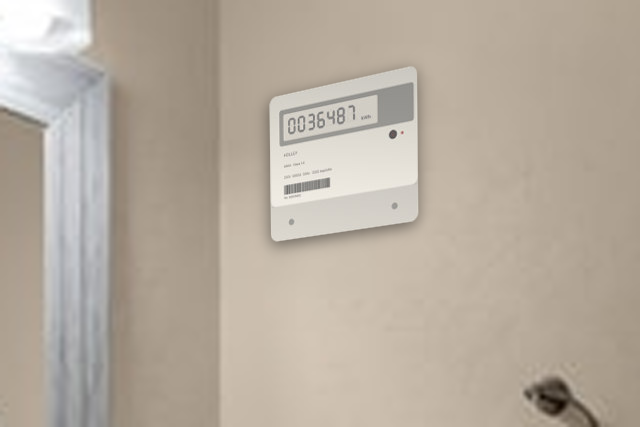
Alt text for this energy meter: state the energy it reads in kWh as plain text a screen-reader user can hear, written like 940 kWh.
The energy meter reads 36487 kWh
